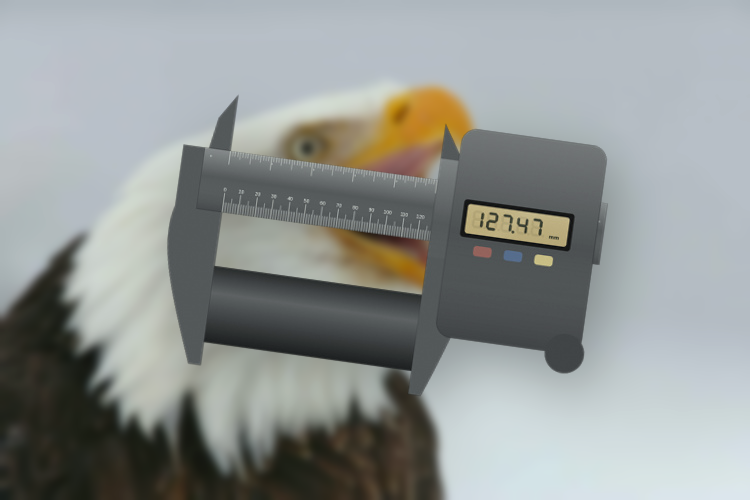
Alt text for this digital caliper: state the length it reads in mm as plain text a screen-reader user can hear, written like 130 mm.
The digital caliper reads 127.47 mm
